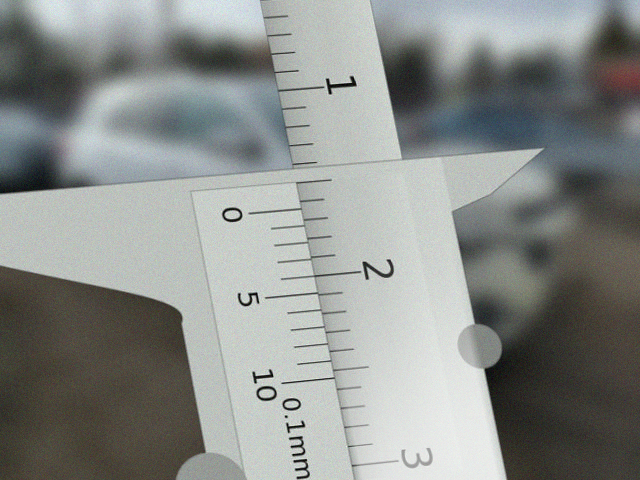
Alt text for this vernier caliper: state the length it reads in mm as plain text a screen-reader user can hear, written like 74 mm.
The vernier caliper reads 16.4 mm
